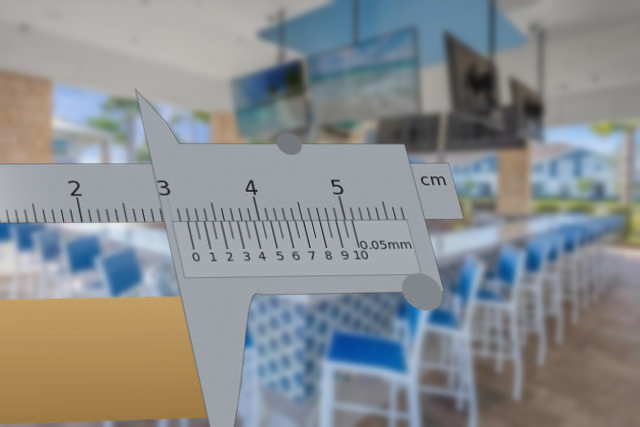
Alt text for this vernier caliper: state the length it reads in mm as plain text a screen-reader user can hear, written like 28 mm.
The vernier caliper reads 31.8 mm
